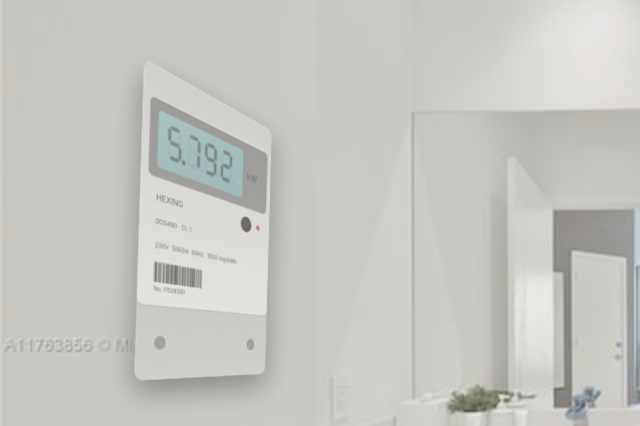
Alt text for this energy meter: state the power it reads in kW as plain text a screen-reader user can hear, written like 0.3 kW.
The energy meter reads 5.792 kW
